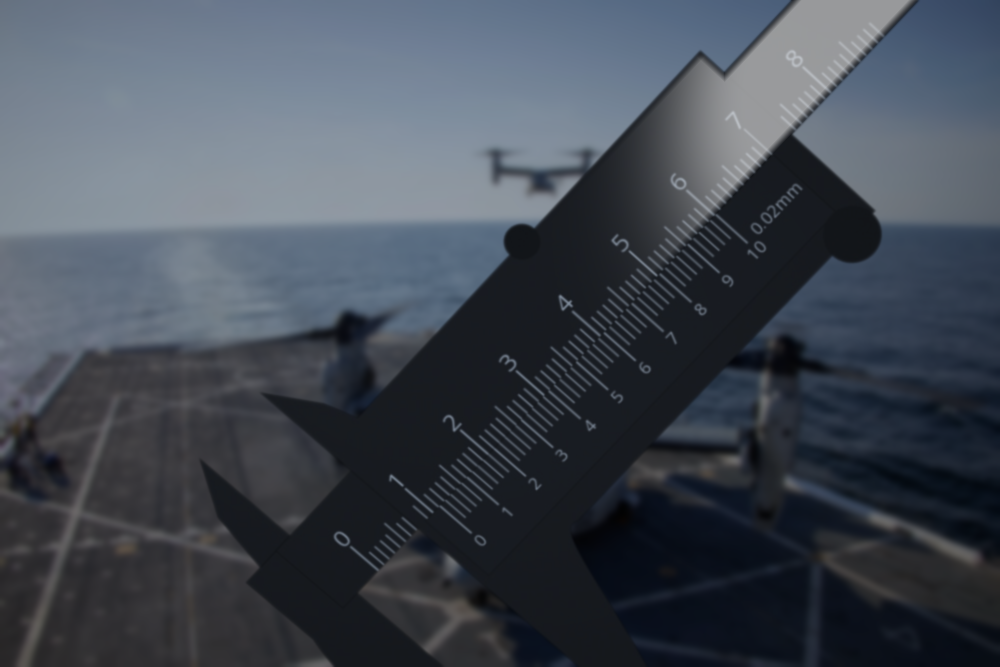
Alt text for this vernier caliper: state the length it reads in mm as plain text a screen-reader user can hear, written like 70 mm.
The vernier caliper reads 11.2 mm
